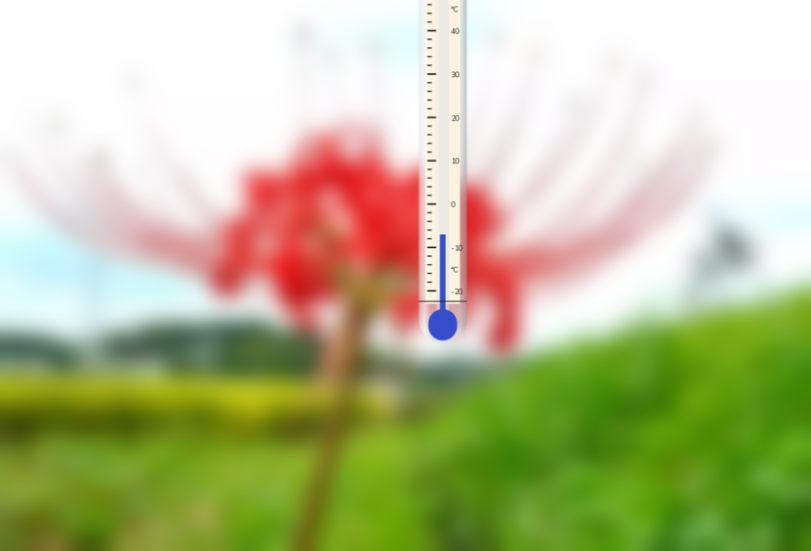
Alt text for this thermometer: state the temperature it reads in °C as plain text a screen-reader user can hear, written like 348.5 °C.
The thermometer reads -7 °C
